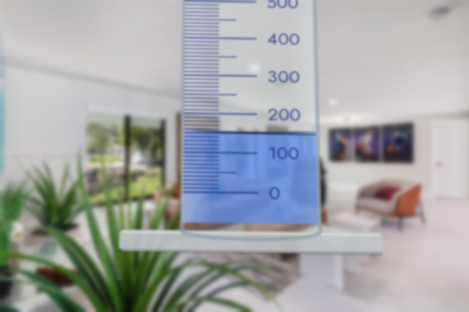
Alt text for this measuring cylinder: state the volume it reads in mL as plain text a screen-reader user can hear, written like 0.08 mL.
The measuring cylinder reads 150 mL
